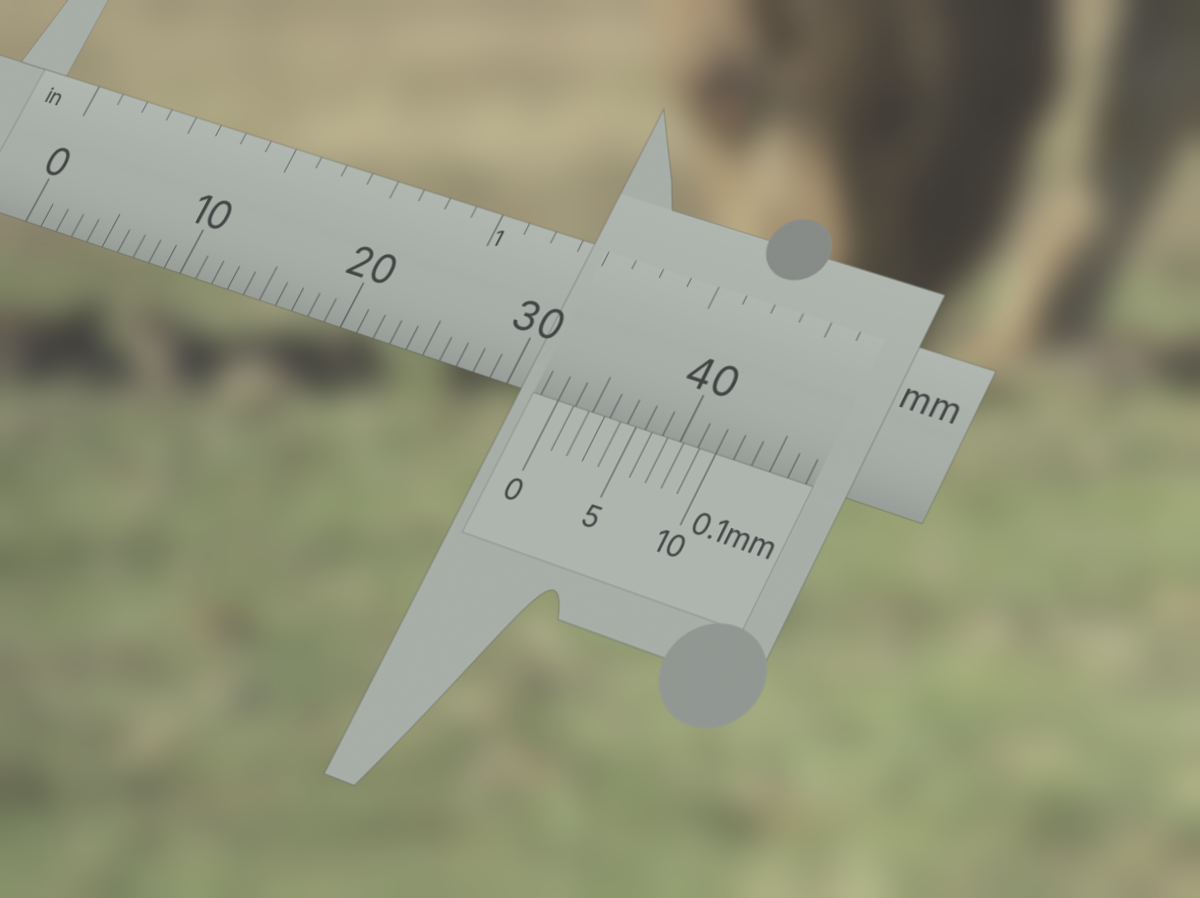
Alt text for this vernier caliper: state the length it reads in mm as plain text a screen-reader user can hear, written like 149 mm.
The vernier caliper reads 33.0 mm
